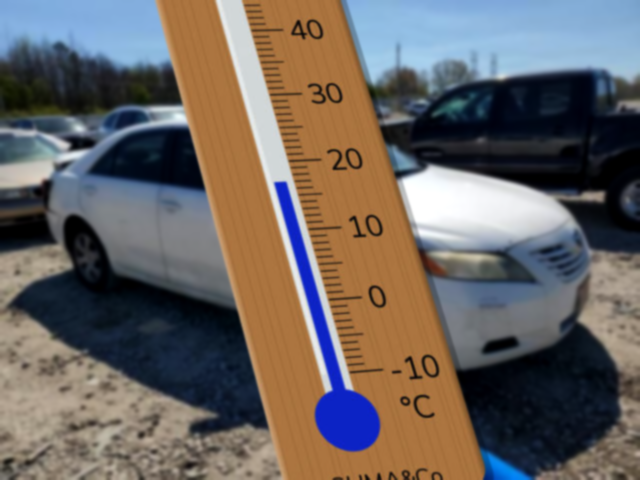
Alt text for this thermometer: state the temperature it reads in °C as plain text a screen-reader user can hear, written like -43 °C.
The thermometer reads 17 °C
